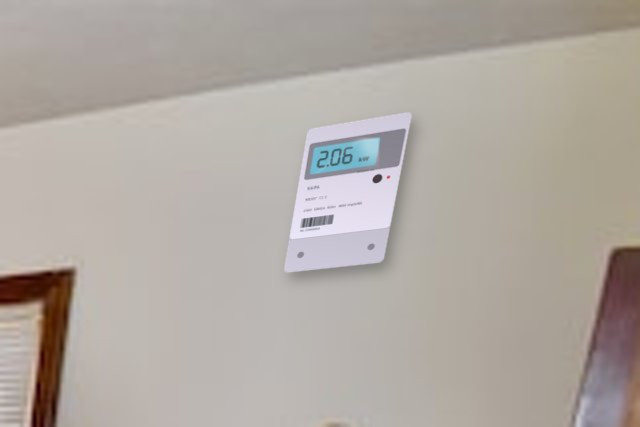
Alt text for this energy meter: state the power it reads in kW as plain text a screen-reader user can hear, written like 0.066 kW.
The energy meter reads 2.06 kW
